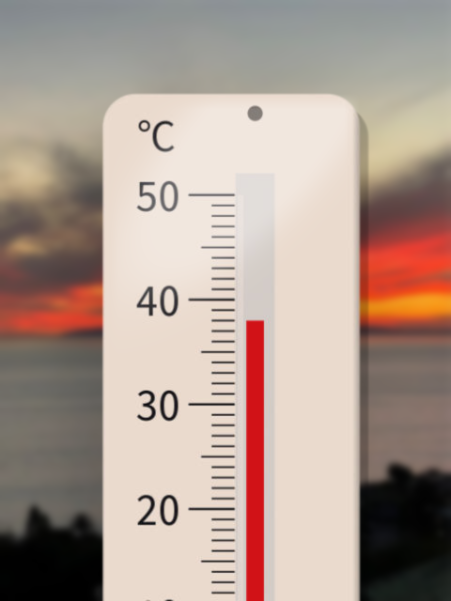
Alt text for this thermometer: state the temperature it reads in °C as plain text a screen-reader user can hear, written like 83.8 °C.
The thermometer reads 38 °C
